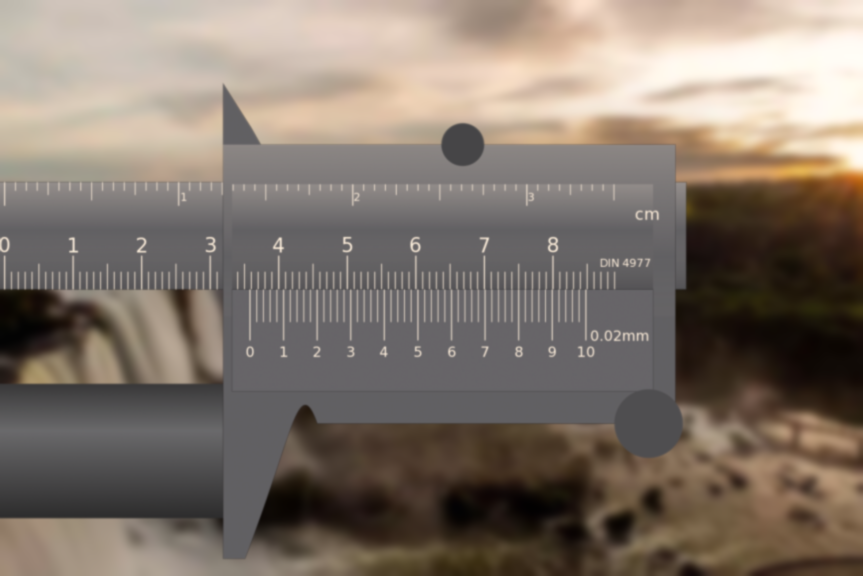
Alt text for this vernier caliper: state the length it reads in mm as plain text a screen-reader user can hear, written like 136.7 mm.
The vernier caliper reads 35.8 mm
